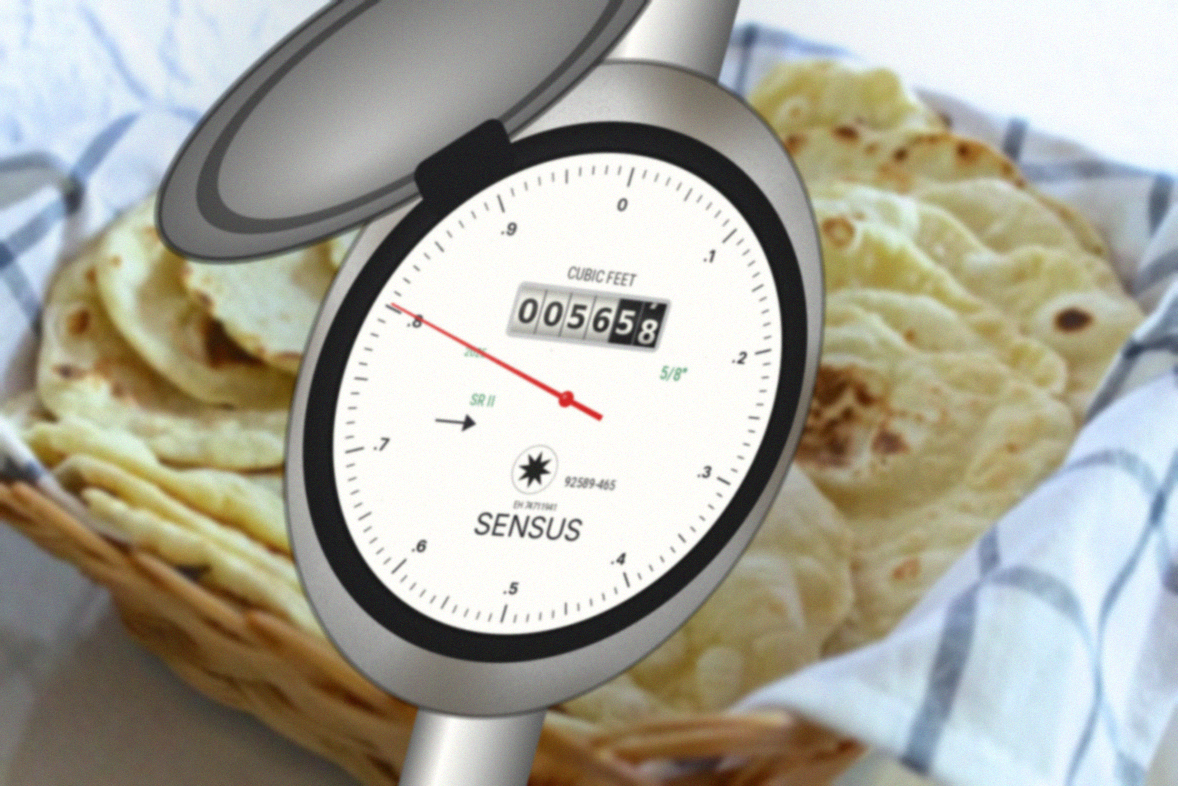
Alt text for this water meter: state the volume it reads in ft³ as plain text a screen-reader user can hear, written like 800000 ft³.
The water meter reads 5657.80 ft³
